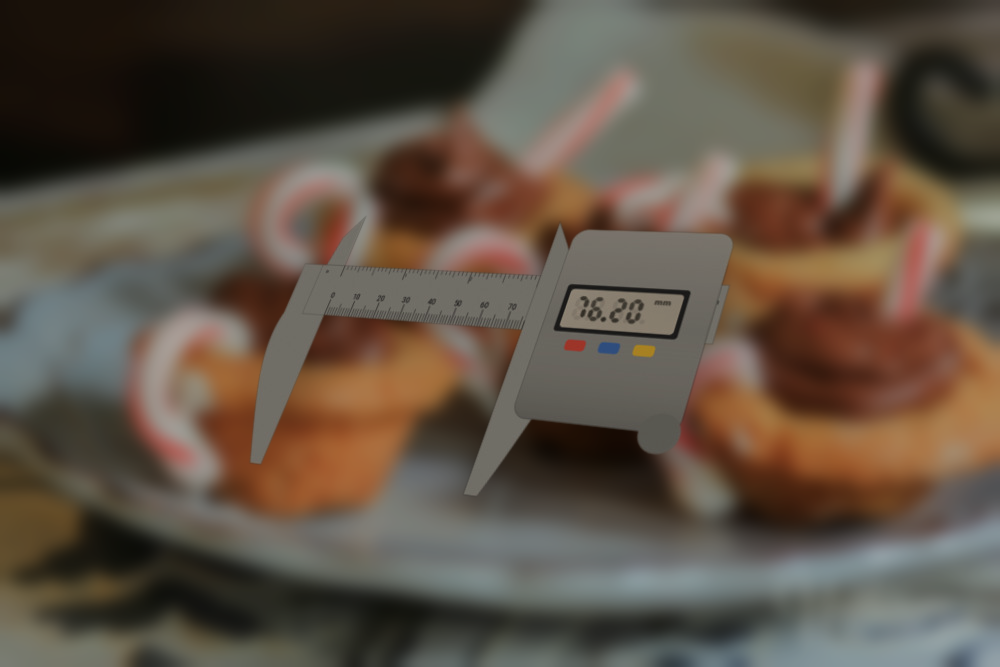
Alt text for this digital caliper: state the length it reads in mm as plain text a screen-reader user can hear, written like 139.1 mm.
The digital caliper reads 76.20 mm
